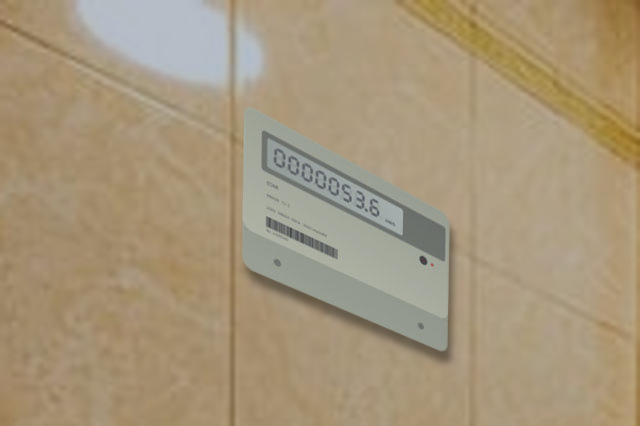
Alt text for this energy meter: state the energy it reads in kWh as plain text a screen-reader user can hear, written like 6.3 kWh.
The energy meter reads 53.6 kWh
